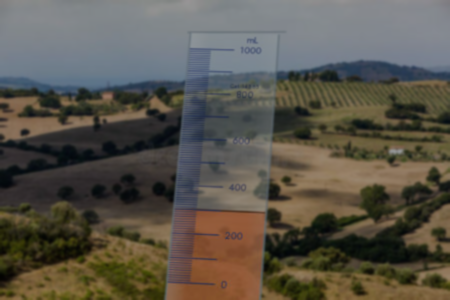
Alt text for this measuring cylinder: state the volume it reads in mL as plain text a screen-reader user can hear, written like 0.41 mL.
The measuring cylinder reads 300 mL
